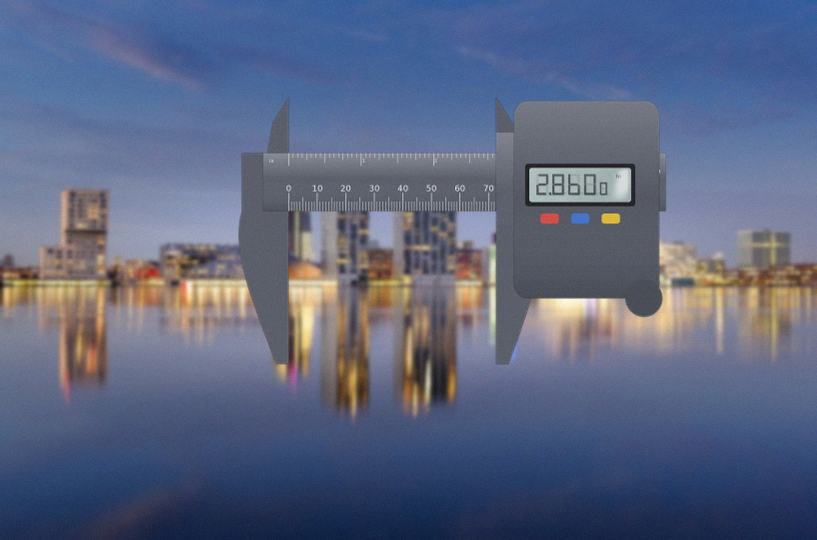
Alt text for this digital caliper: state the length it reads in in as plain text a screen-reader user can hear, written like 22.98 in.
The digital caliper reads 2.8600 in
